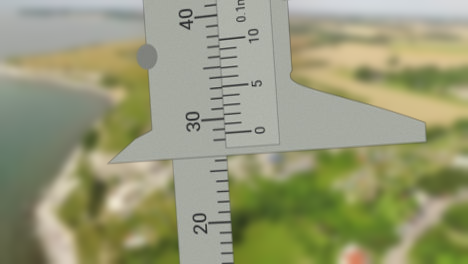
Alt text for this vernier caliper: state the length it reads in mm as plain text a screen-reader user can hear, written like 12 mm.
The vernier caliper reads 28.6 mm
